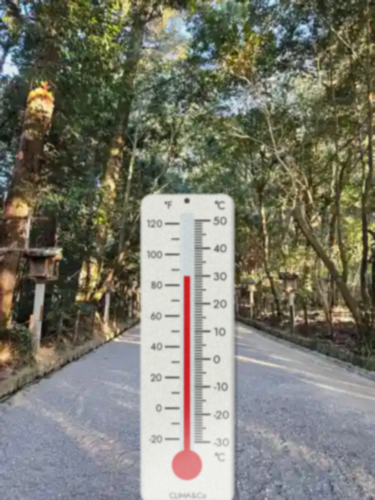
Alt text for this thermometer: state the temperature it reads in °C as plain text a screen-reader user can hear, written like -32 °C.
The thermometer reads 30 °C
